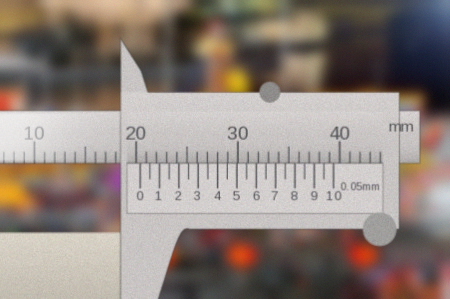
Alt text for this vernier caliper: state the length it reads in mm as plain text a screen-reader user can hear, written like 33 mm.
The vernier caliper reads 20.4 mm
